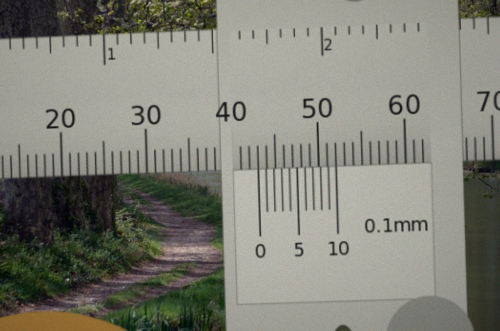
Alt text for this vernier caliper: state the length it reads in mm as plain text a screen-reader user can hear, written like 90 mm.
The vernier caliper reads 43.0 mm
